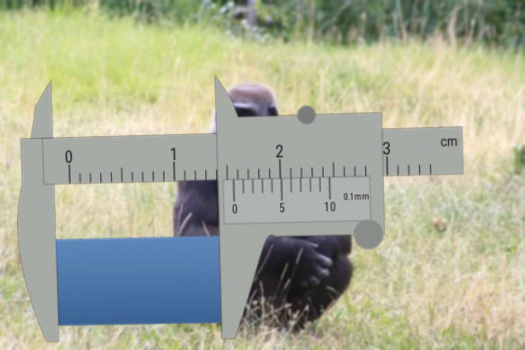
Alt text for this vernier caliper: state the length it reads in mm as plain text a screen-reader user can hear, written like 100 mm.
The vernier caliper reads 15.6 mm
